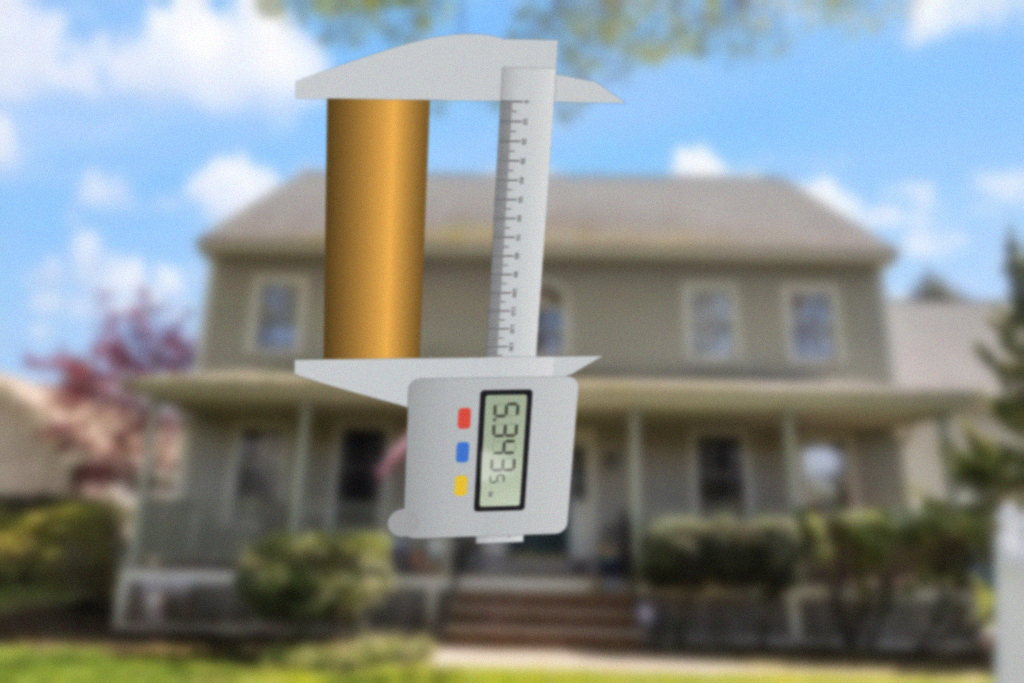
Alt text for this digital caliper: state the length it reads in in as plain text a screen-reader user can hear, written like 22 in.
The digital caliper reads 5.3435 in
